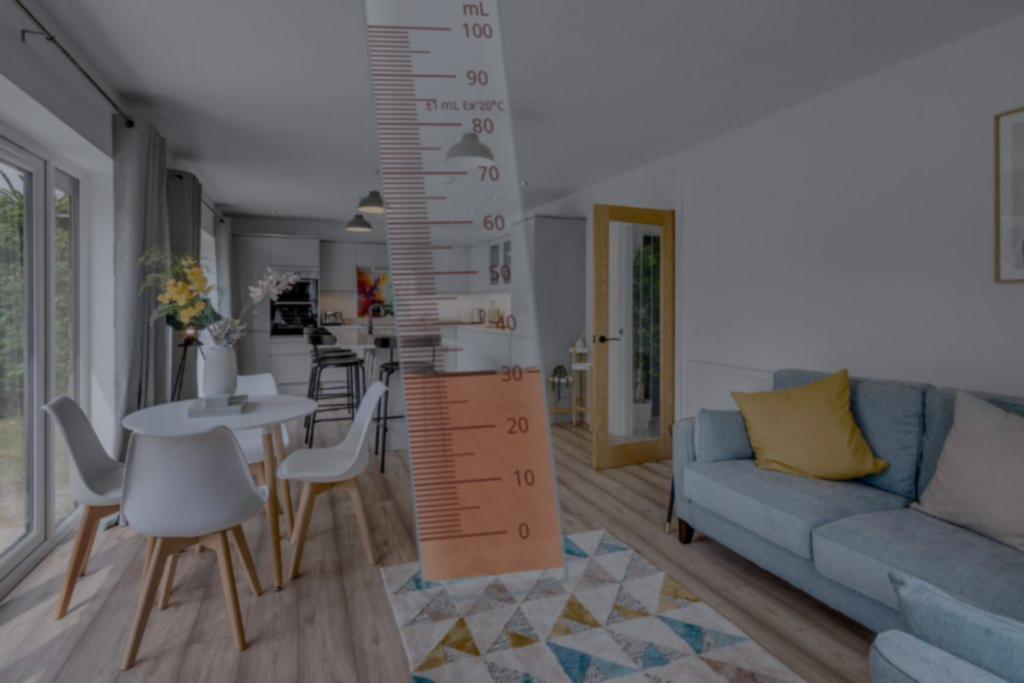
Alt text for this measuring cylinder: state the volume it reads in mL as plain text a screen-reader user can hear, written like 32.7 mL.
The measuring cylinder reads 30 mL
